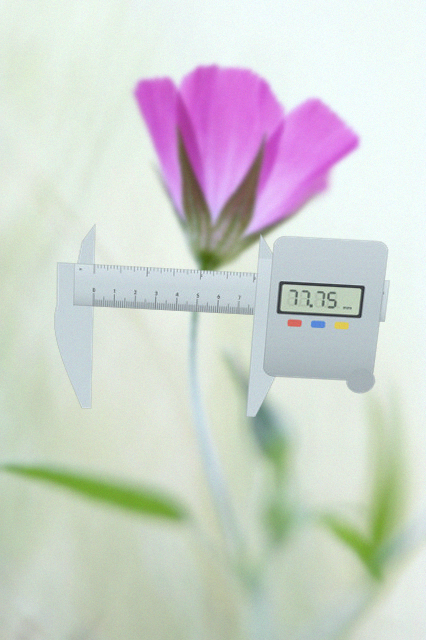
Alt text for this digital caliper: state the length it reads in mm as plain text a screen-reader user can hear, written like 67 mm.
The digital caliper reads 77.75 mm
